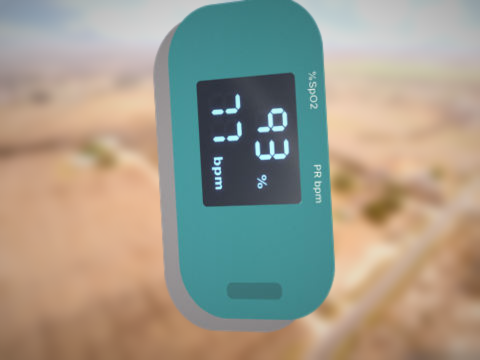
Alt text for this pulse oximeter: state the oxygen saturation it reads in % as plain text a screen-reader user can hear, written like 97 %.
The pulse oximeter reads 93 %
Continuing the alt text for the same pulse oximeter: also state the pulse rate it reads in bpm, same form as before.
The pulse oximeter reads 77 bpm
